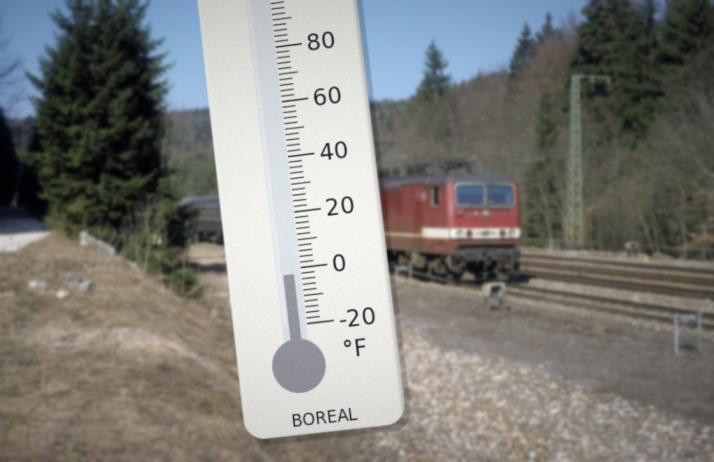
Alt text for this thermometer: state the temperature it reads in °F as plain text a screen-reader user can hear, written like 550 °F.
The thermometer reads -2 °F
